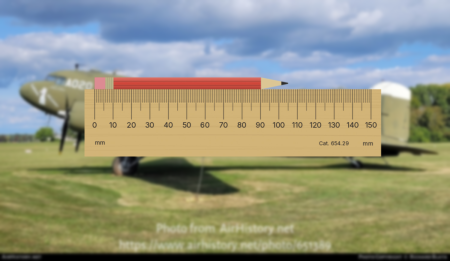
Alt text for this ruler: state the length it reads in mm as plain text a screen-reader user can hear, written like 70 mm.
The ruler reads 105 mm
